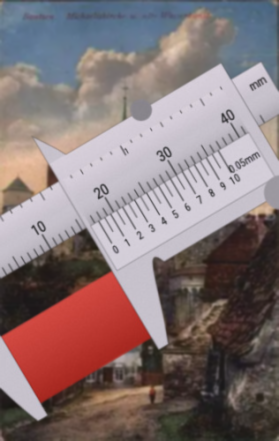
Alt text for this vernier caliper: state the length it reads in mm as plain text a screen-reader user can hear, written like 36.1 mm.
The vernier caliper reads 17.6 mm
